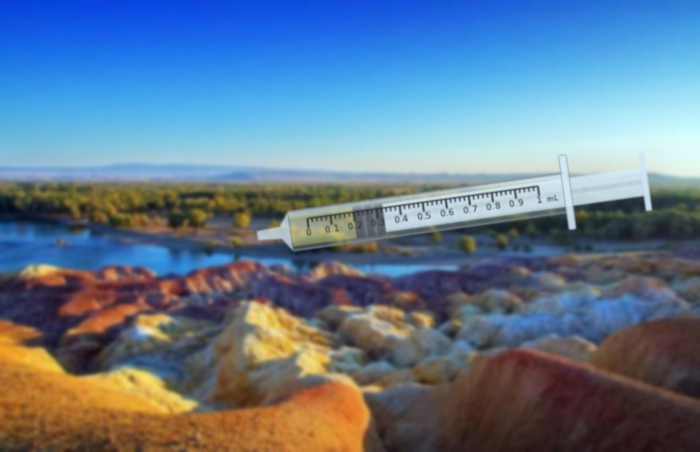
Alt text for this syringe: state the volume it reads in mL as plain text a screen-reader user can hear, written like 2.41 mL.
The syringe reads 0.2 mL
